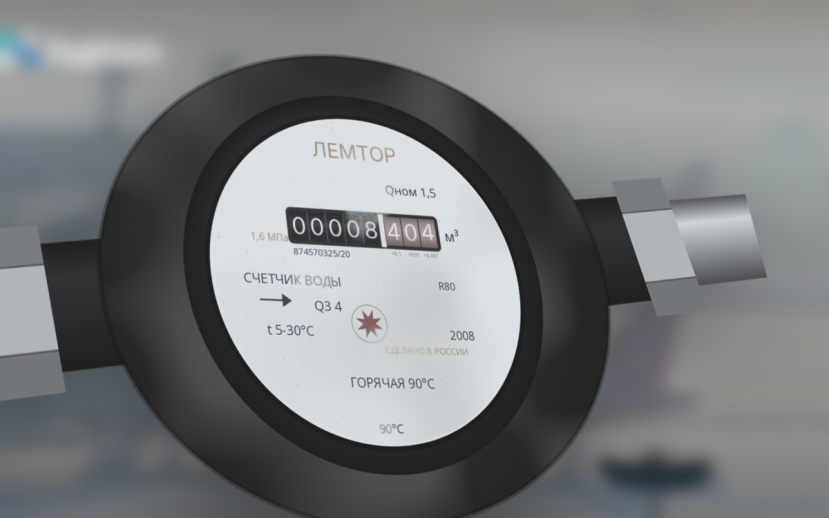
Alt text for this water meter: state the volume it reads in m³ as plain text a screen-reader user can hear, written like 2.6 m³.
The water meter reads 8.404 m³
